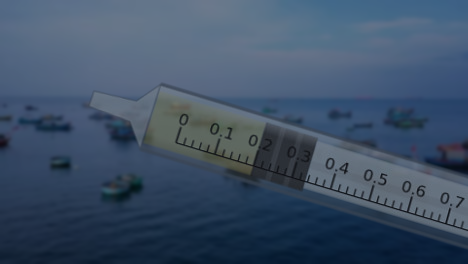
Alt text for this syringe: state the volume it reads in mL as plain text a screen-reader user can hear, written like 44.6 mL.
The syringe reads 0.2 mL
